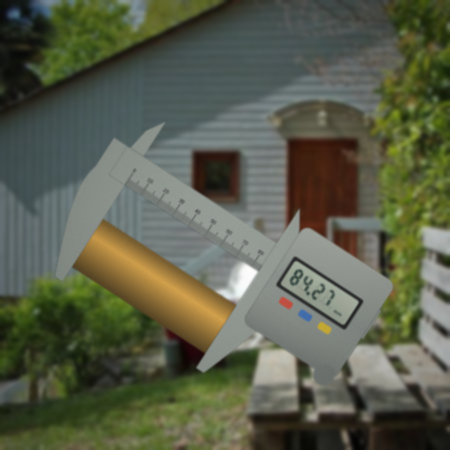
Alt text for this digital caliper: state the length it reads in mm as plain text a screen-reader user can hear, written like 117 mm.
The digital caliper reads 84.27 mm
